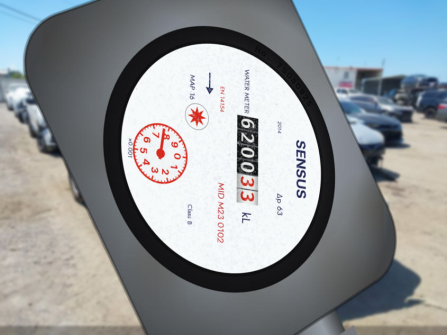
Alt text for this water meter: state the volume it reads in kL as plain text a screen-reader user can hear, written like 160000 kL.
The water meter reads 6200.337 kL
